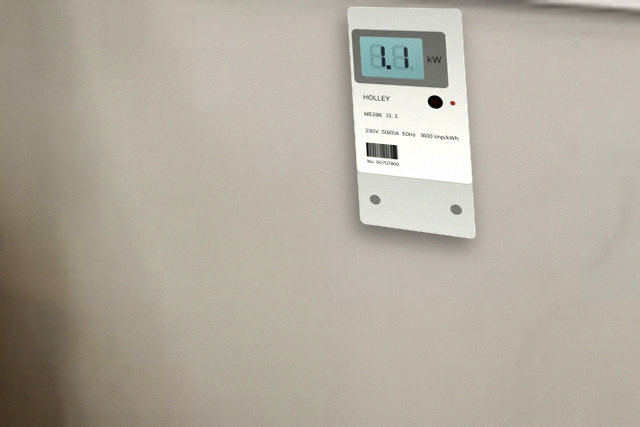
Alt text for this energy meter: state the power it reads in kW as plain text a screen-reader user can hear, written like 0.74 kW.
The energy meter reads 1.1 kW
